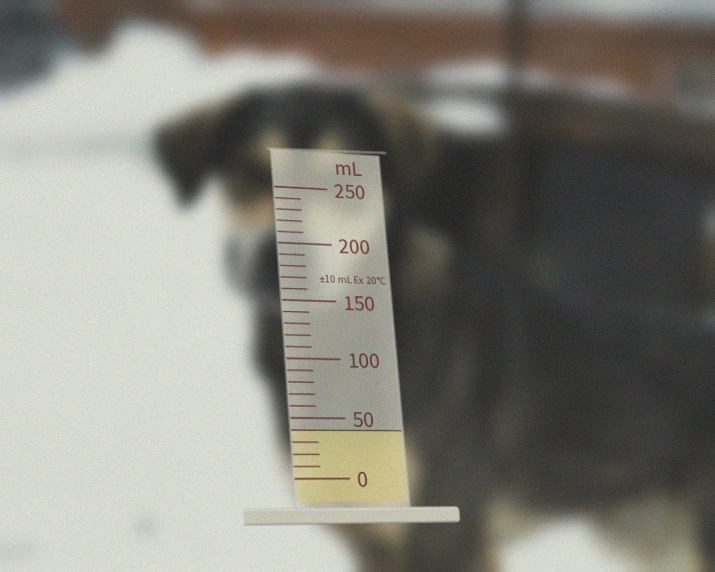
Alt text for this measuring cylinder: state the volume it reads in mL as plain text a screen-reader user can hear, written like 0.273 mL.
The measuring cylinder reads 40 mL
